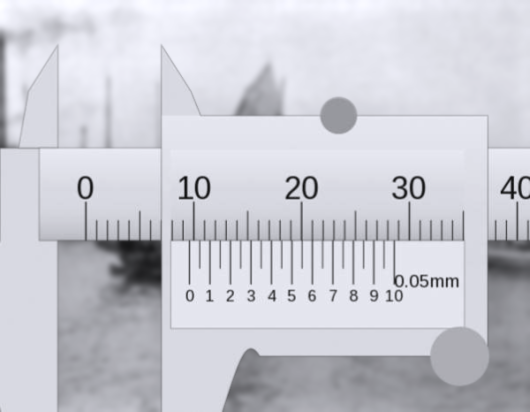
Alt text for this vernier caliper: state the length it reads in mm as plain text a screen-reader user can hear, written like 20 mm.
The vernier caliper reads 9.6 mm
